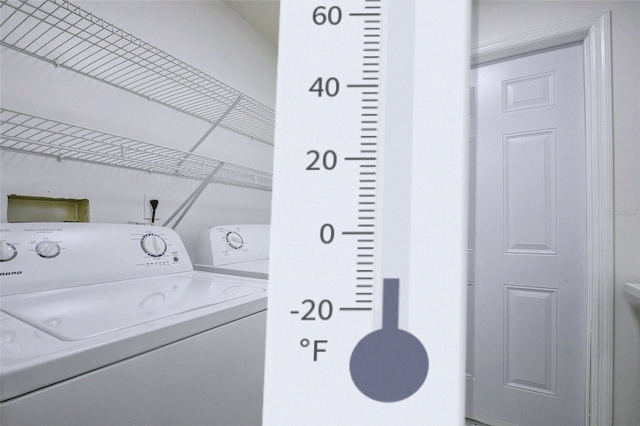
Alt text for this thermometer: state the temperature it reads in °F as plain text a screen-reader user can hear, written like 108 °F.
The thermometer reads -12 °F
